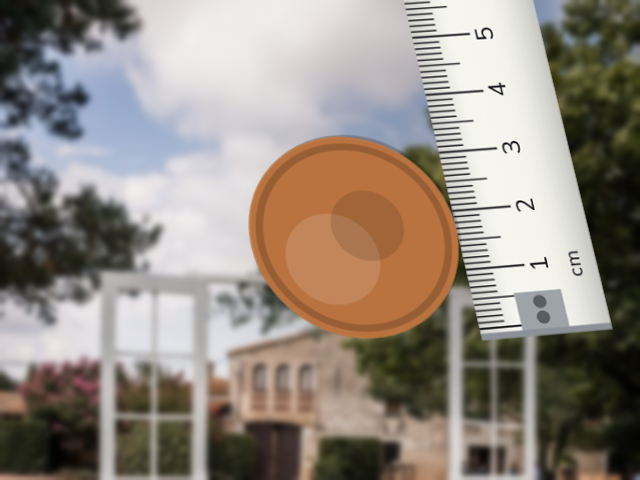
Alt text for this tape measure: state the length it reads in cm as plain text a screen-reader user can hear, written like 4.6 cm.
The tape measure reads 3.4 cm
